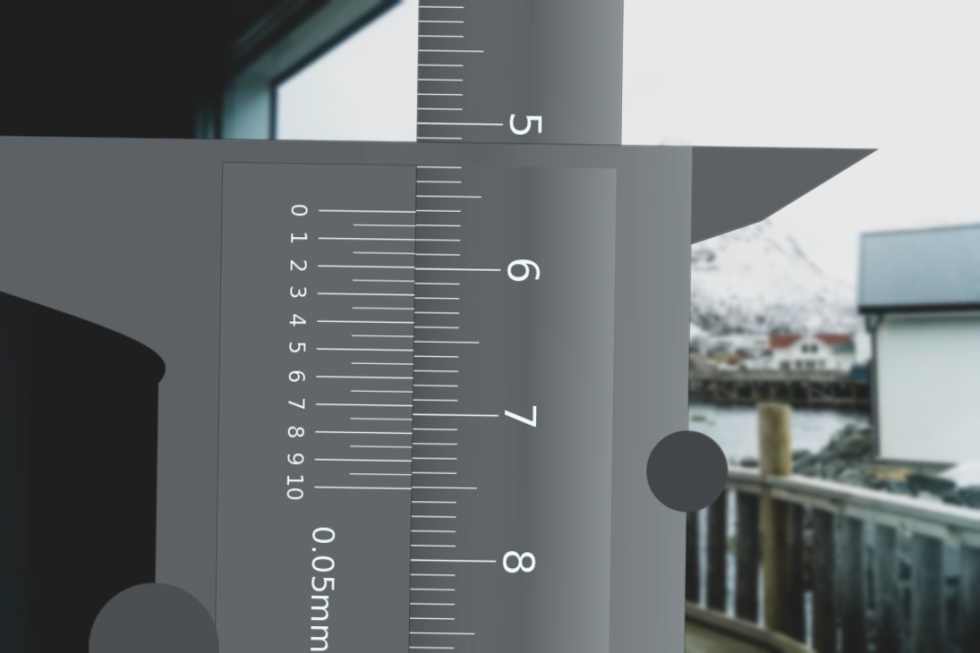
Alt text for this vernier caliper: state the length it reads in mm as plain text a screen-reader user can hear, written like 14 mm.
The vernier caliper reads 56.1 mm
